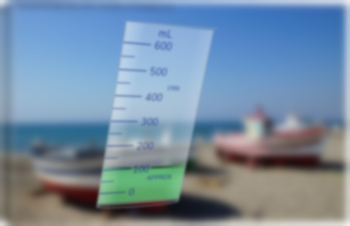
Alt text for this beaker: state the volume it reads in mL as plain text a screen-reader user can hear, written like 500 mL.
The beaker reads 100 mL
